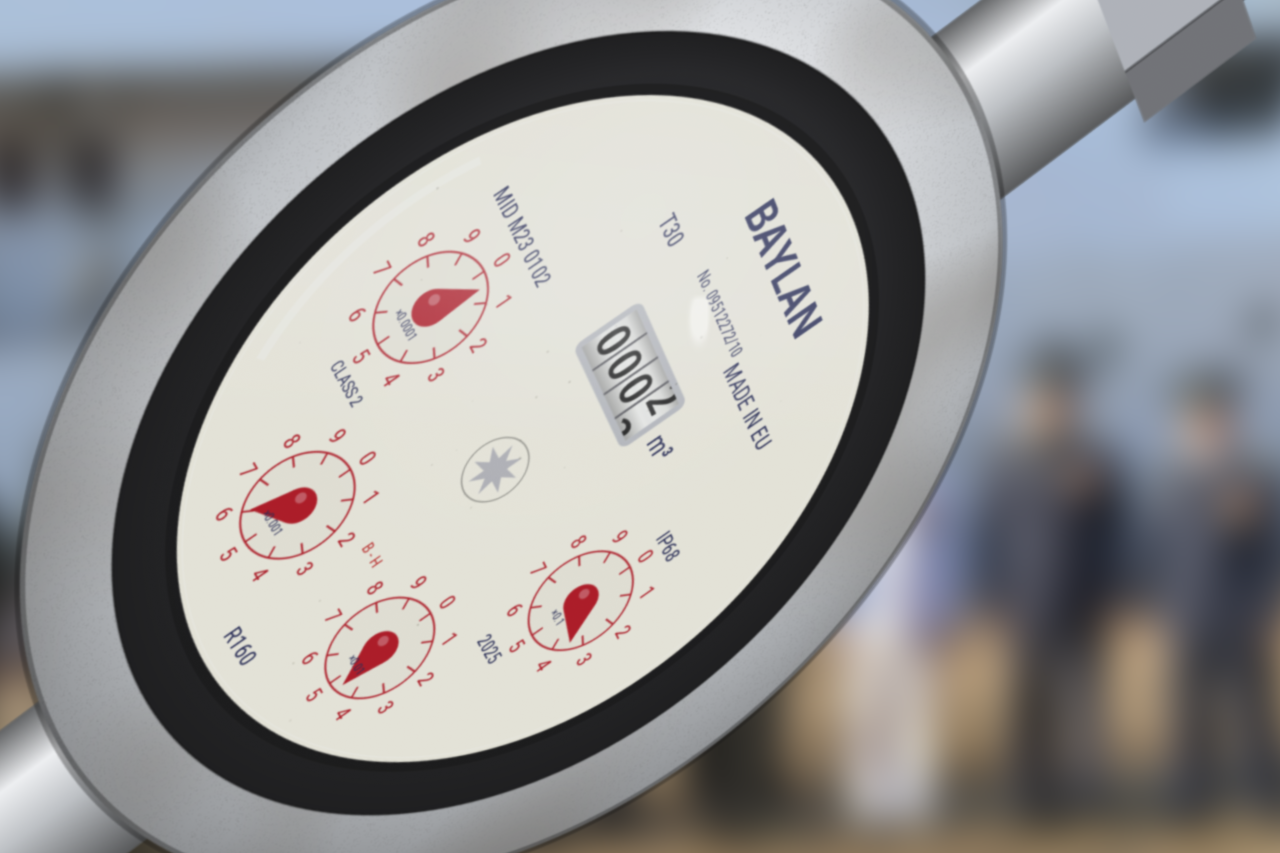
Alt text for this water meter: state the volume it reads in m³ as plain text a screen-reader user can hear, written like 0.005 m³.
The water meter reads 2.3460 m³
